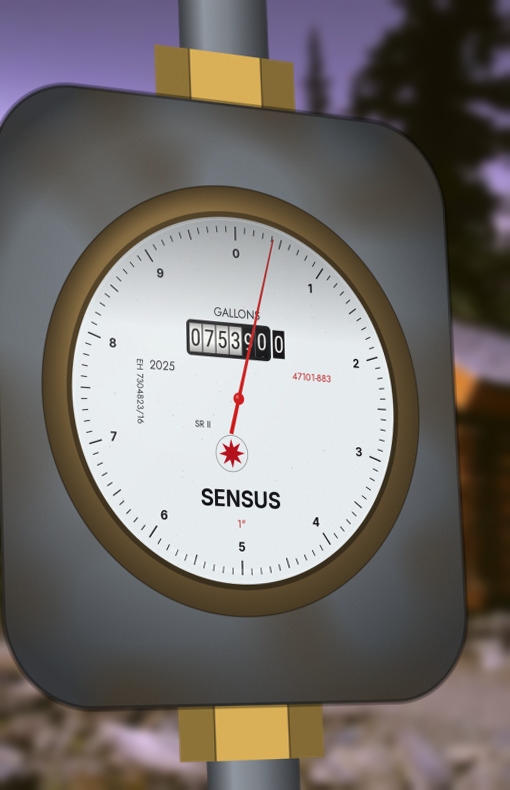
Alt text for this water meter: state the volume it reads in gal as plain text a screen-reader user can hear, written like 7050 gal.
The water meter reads 753900.4 gal
